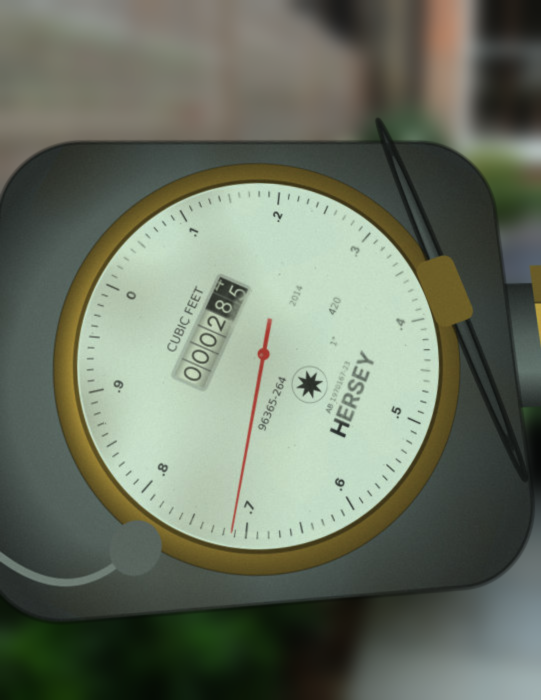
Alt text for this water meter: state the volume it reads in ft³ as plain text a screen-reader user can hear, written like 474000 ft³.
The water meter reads 284.71 ft³
